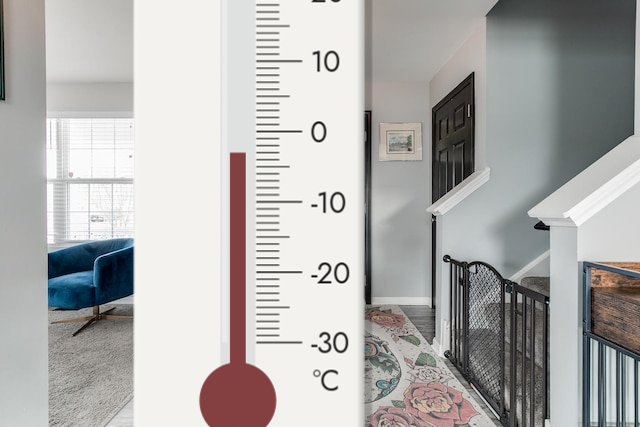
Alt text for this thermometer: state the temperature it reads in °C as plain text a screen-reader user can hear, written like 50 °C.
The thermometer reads -3 °C
